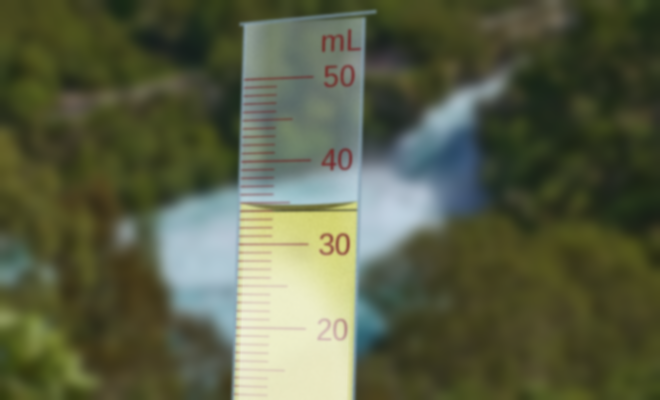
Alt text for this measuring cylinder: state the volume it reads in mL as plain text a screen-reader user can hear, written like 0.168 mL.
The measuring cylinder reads 34 mL
